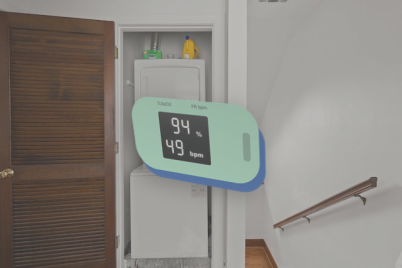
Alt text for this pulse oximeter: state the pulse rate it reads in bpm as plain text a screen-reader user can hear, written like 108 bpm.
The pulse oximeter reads 49 bpm
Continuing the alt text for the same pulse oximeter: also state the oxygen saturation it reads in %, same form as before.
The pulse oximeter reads 94 %
